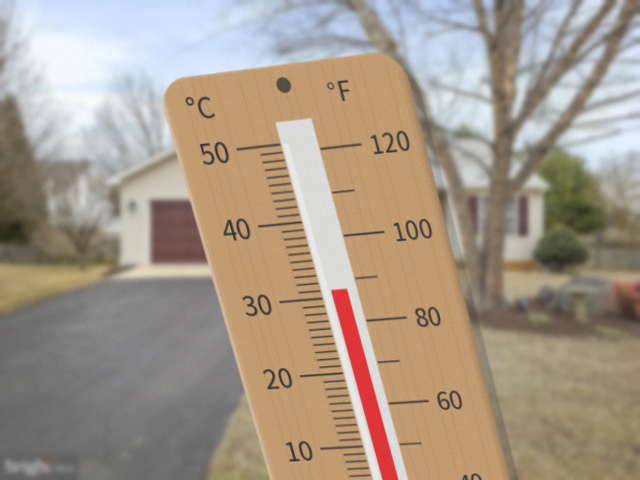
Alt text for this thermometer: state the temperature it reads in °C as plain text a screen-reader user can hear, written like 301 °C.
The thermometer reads 31 °C
